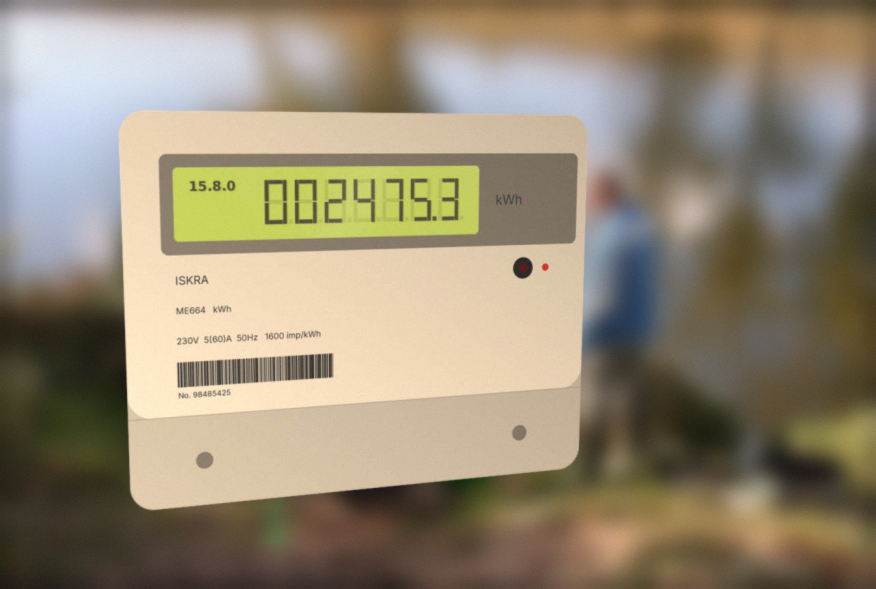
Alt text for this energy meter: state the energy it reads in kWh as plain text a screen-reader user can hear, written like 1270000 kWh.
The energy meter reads 2475.3 kWh
